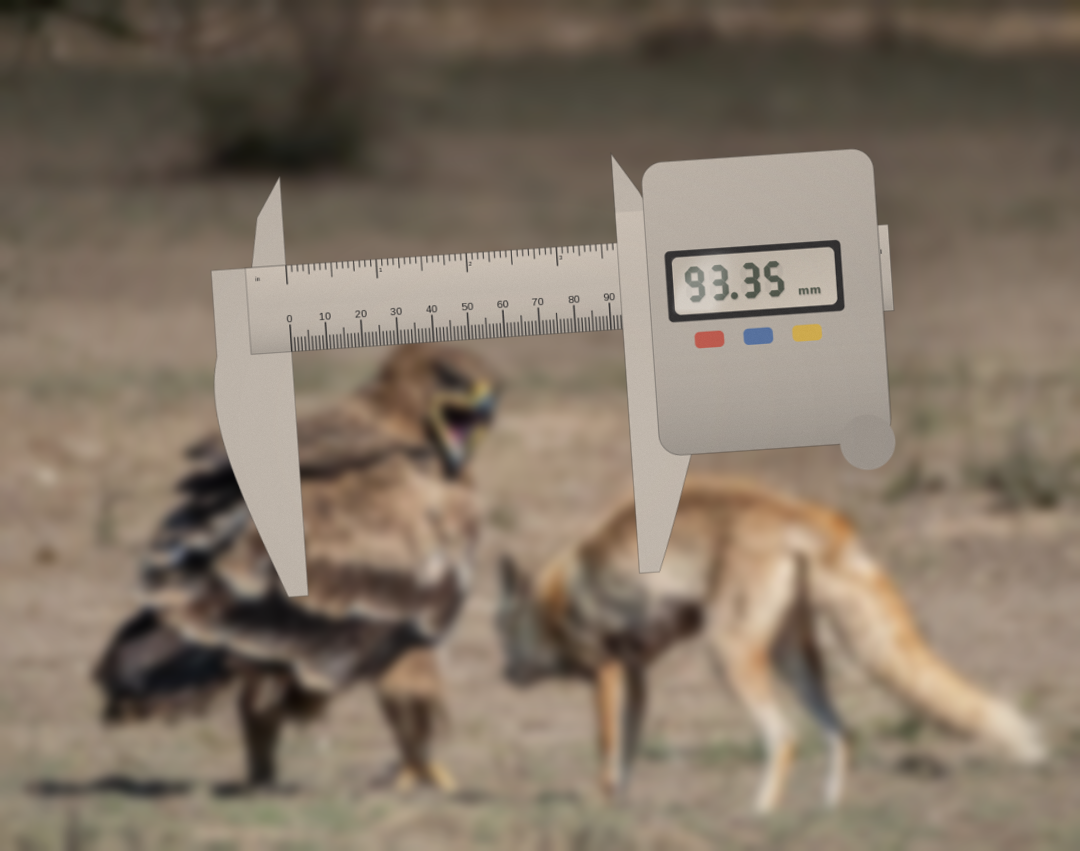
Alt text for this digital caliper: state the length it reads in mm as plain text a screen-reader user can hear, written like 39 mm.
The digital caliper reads 93.35 mm
